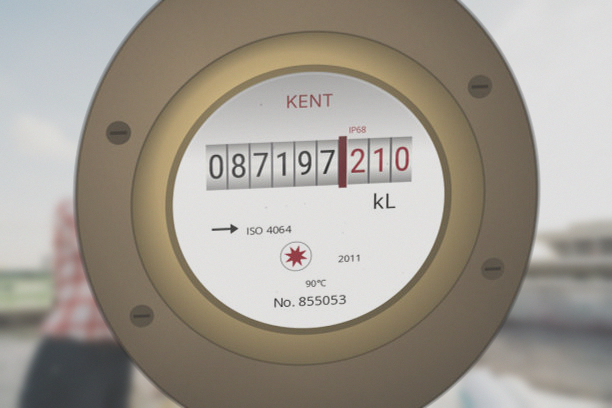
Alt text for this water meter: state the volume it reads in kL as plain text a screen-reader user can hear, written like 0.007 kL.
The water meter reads 87197.210 kL
